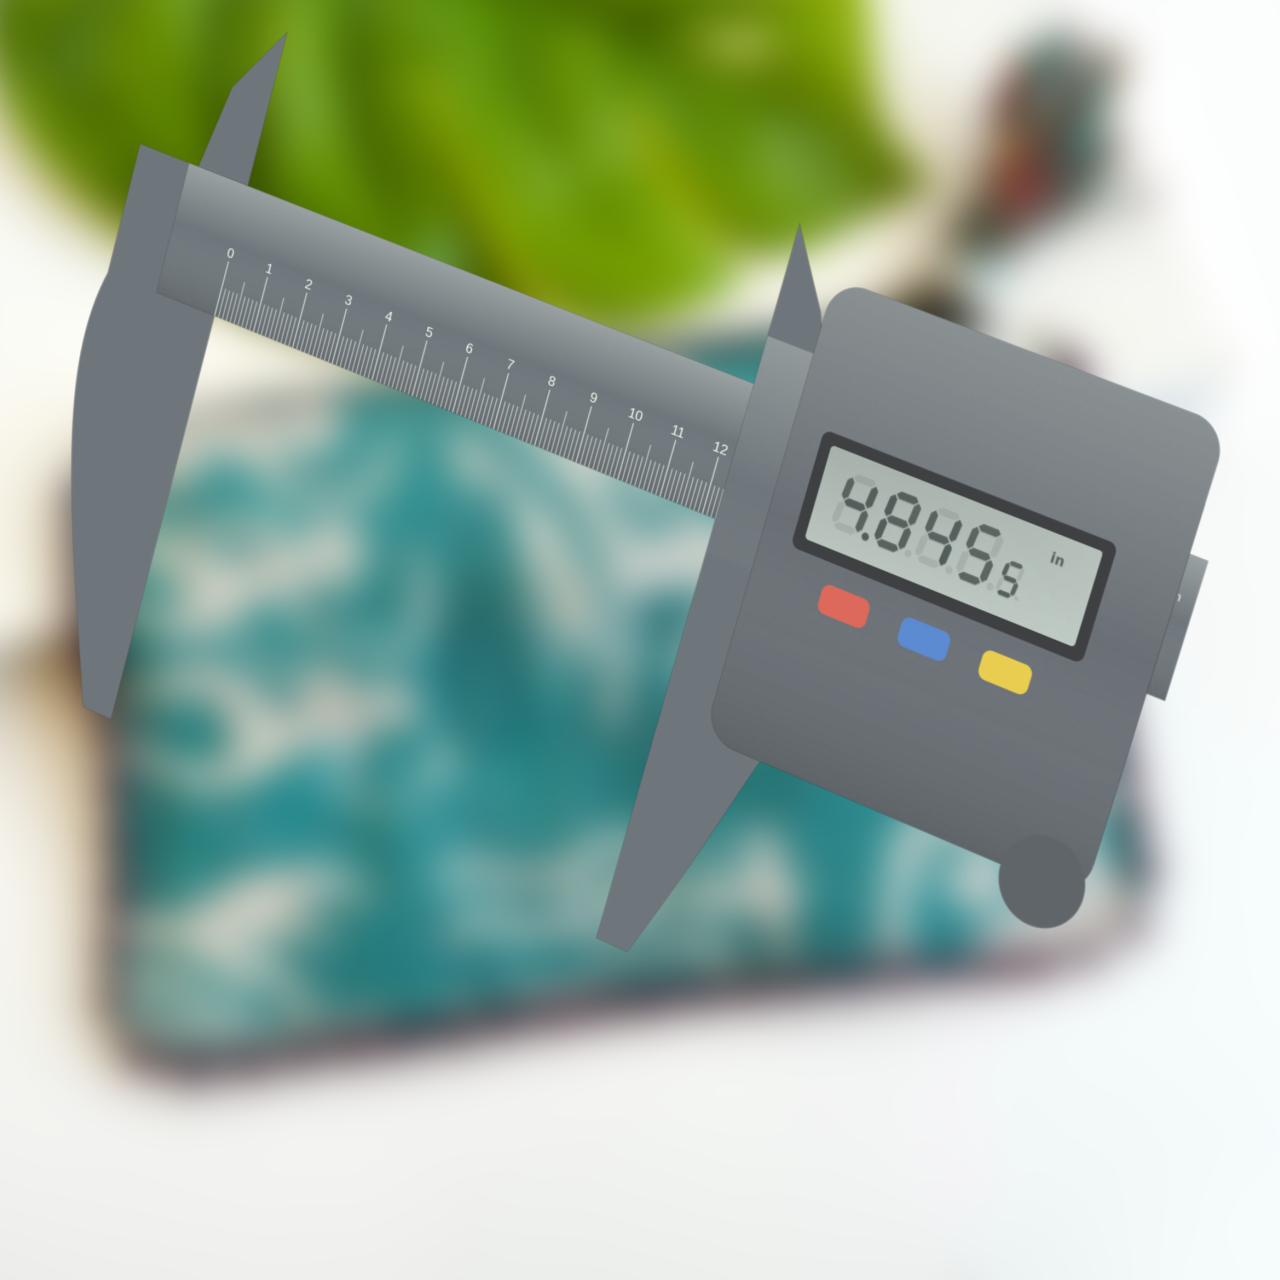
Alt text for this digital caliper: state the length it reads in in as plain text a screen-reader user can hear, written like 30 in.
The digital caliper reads 4.8455 in
